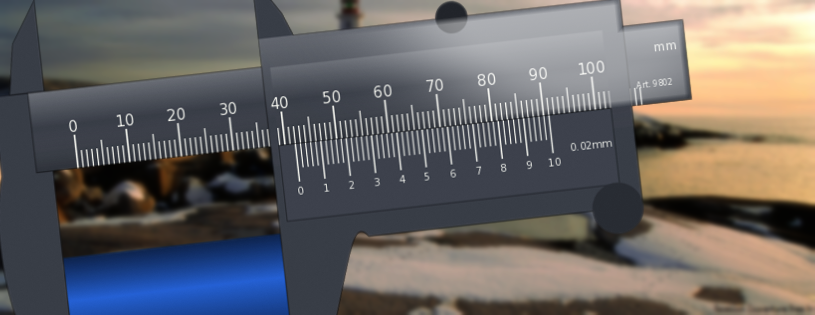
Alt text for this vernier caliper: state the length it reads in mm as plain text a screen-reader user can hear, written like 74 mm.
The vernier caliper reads 42.0 mm
